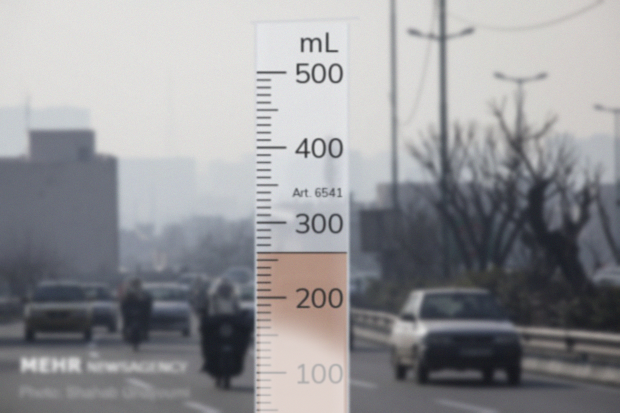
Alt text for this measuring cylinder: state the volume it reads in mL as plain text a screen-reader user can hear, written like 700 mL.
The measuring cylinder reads 260 mL
